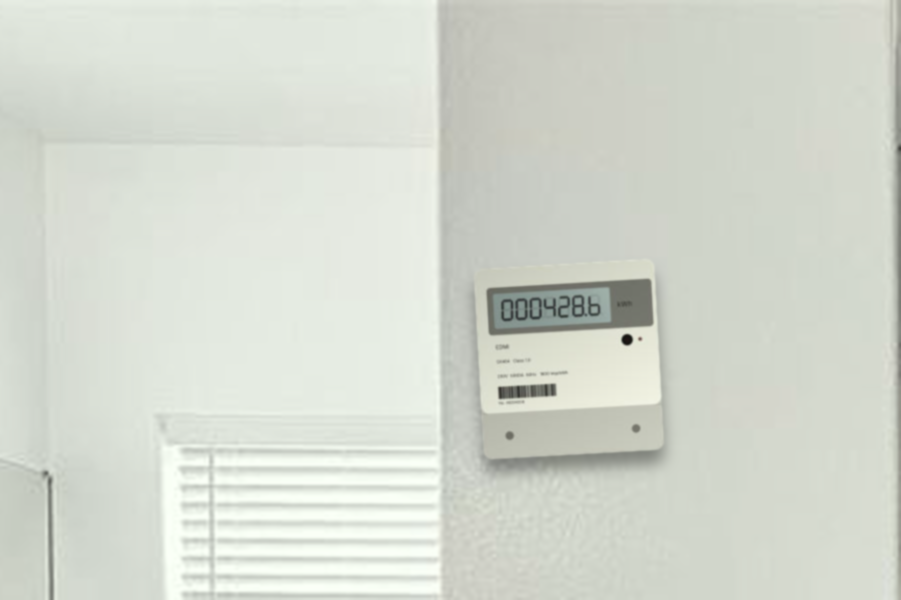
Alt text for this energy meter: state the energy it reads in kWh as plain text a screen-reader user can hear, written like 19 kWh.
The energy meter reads 428.6 kWh
